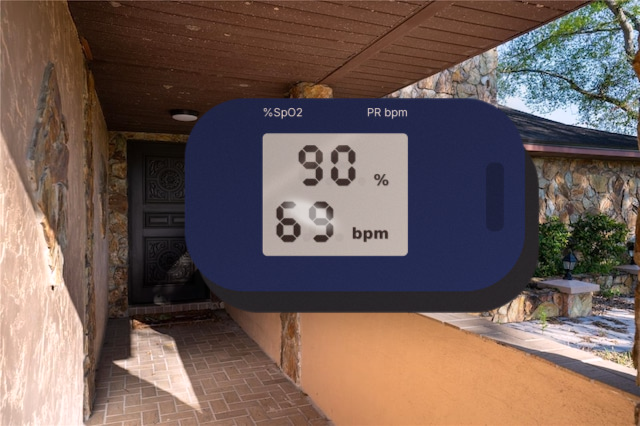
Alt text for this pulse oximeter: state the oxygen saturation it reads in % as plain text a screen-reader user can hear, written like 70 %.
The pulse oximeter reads 90 %
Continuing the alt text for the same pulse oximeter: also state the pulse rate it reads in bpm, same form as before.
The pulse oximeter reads 69 bpm
